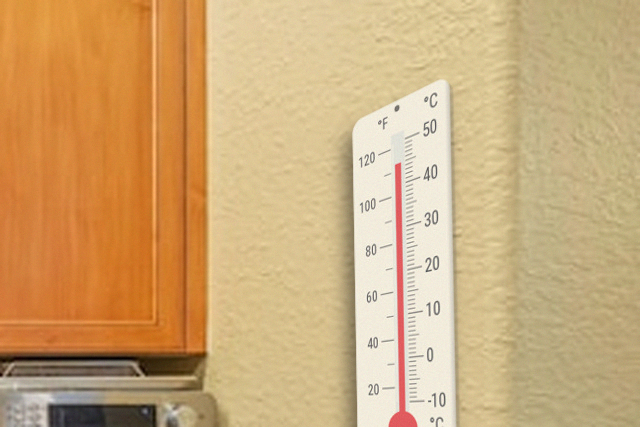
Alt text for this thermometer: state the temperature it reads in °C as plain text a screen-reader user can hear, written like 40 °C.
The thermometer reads 45 °C
